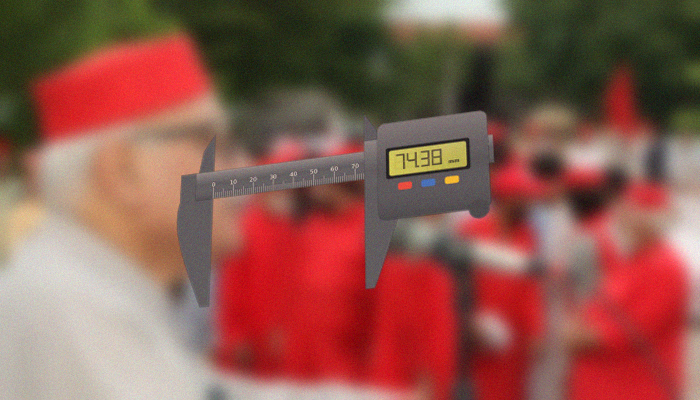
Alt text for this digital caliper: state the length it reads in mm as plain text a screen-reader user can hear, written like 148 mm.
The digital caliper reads 74.38 mm
